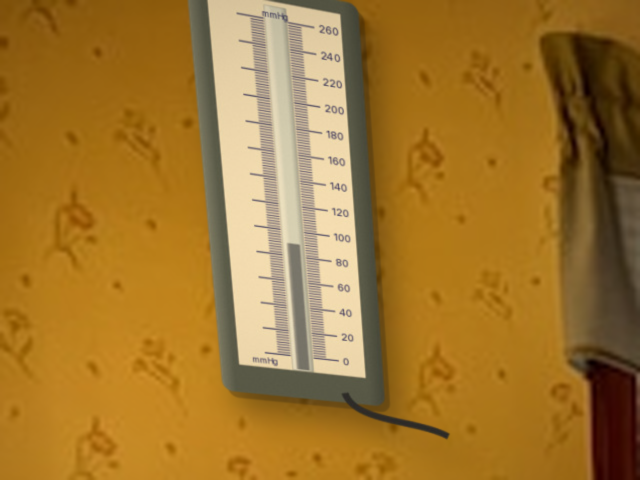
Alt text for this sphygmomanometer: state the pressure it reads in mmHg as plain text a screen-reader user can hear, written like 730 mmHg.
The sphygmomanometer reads 90 mmHg
